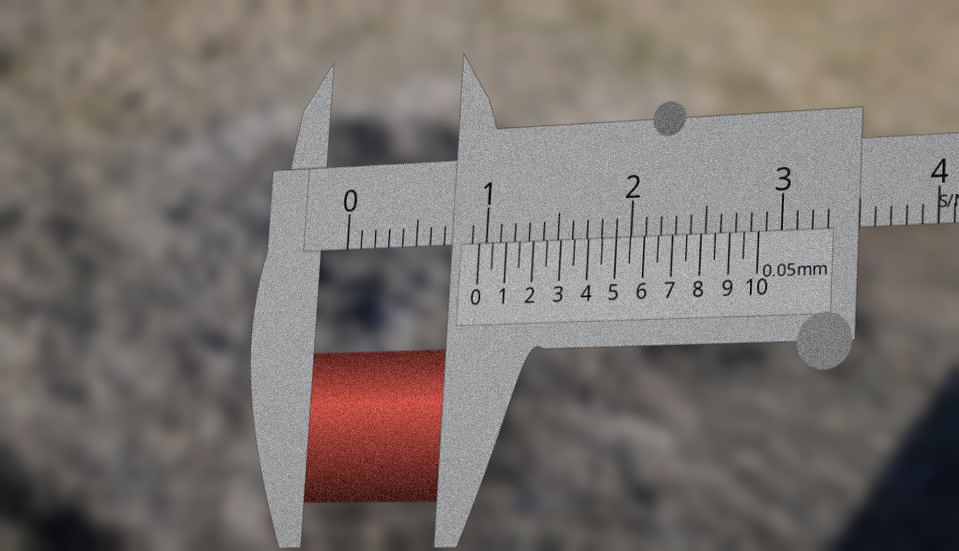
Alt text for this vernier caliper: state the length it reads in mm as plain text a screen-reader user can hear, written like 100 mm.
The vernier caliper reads 9.5 mm
